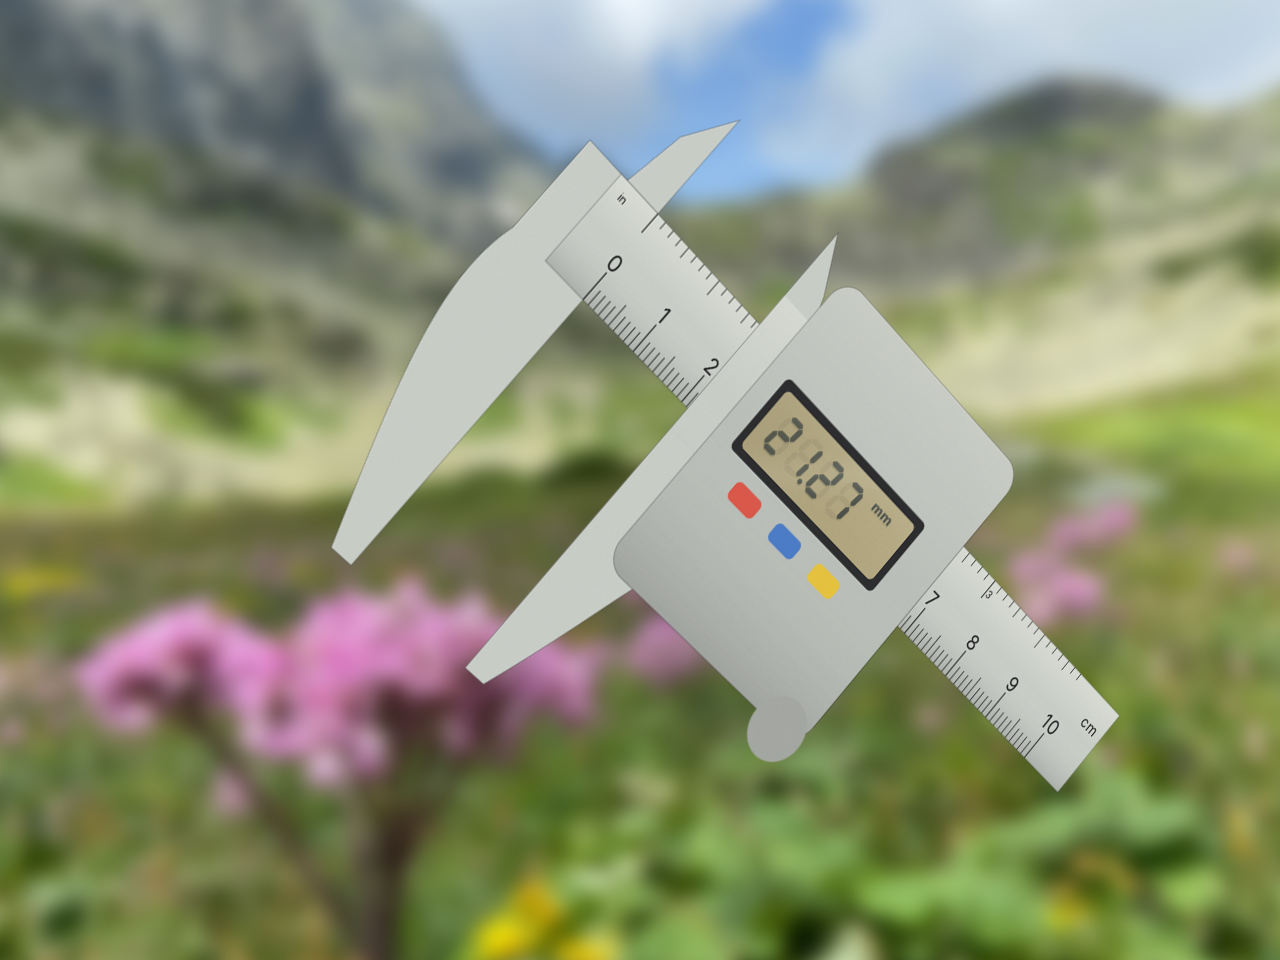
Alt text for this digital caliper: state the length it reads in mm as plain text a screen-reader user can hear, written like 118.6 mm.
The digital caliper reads 21.27 mm
